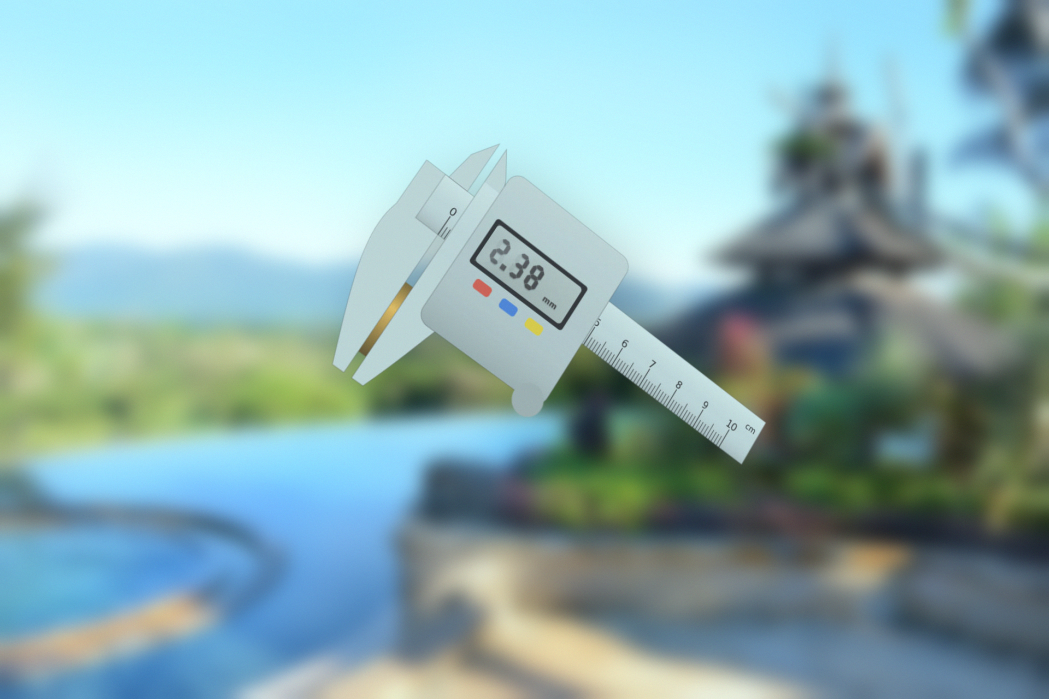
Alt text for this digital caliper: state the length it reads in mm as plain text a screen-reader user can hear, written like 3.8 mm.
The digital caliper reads 2.38 mm
